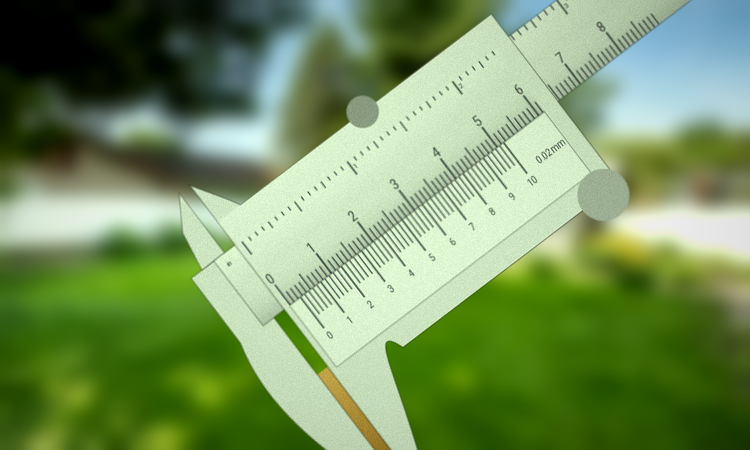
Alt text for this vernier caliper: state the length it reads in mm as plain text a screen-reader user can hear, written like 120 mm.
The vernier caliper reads 2.5 mm
